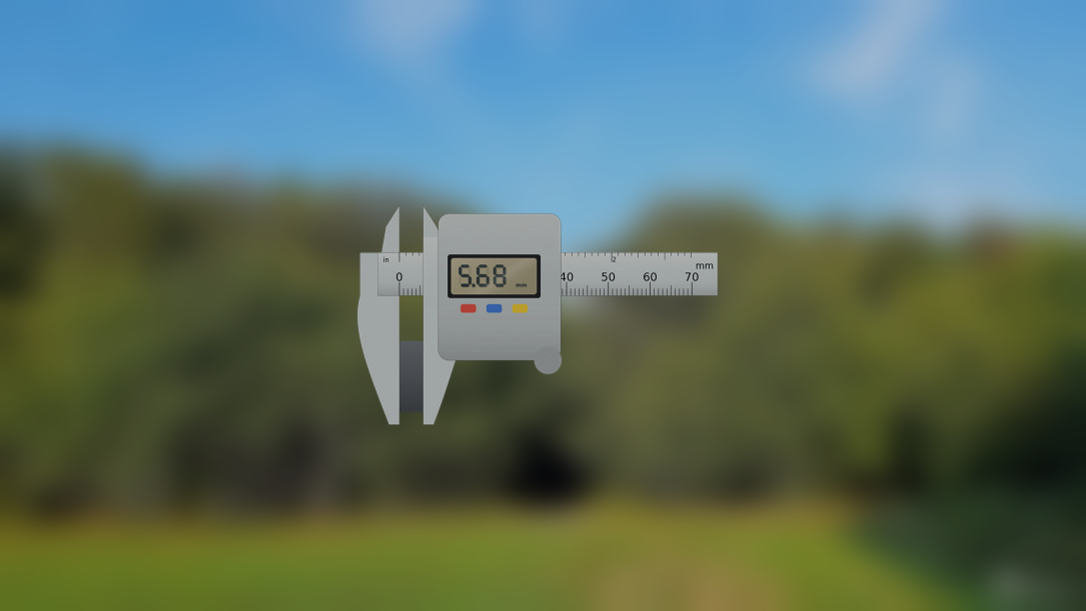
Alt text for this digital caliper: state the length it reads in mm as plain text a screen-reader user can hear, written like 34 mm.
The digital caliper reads 5.68 mm
